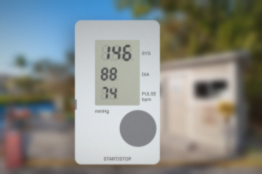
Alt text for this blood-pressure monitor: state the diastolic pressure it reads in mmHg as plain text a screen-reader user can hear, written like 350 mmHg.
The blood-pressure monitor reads 88 mmHg
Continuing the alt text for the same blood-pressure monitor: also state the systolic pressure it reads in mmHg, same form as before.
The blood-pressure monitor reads 146 mmHg
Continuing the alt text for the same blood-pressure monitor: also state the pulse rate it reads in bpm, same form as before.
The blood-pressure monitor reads 74 bpm
